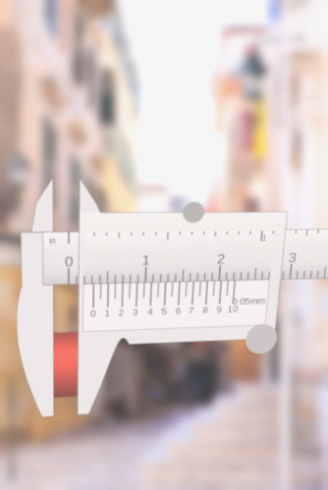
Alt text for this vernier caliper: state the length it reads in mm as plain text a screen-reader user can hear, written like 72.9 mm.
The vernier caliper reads 3.2 mm
